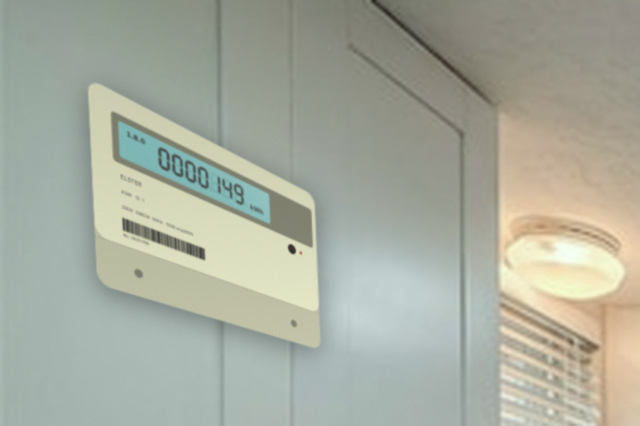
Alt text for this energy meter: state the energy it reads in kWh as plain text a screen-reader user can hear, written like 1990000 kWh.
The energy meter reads 149 kWh
